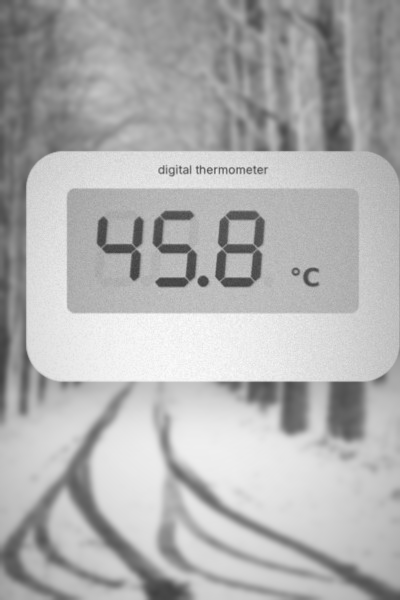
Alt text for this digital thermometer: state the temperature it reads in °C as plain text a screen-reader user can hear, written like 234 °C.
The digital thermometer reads 45.8 °C
